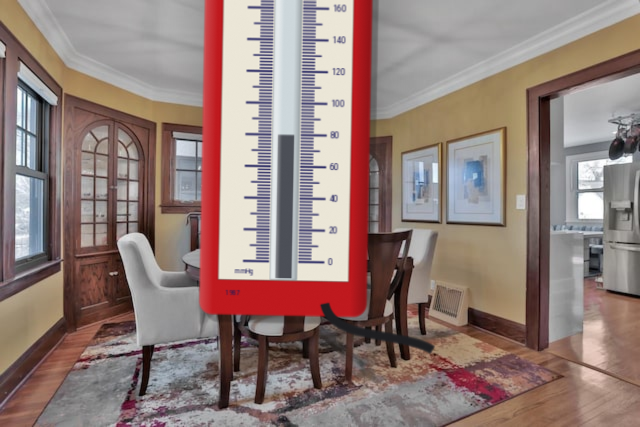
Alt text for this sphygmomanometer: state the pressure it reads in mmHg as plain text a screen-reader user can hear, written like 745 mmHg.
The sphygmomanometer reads 80 mmHg
